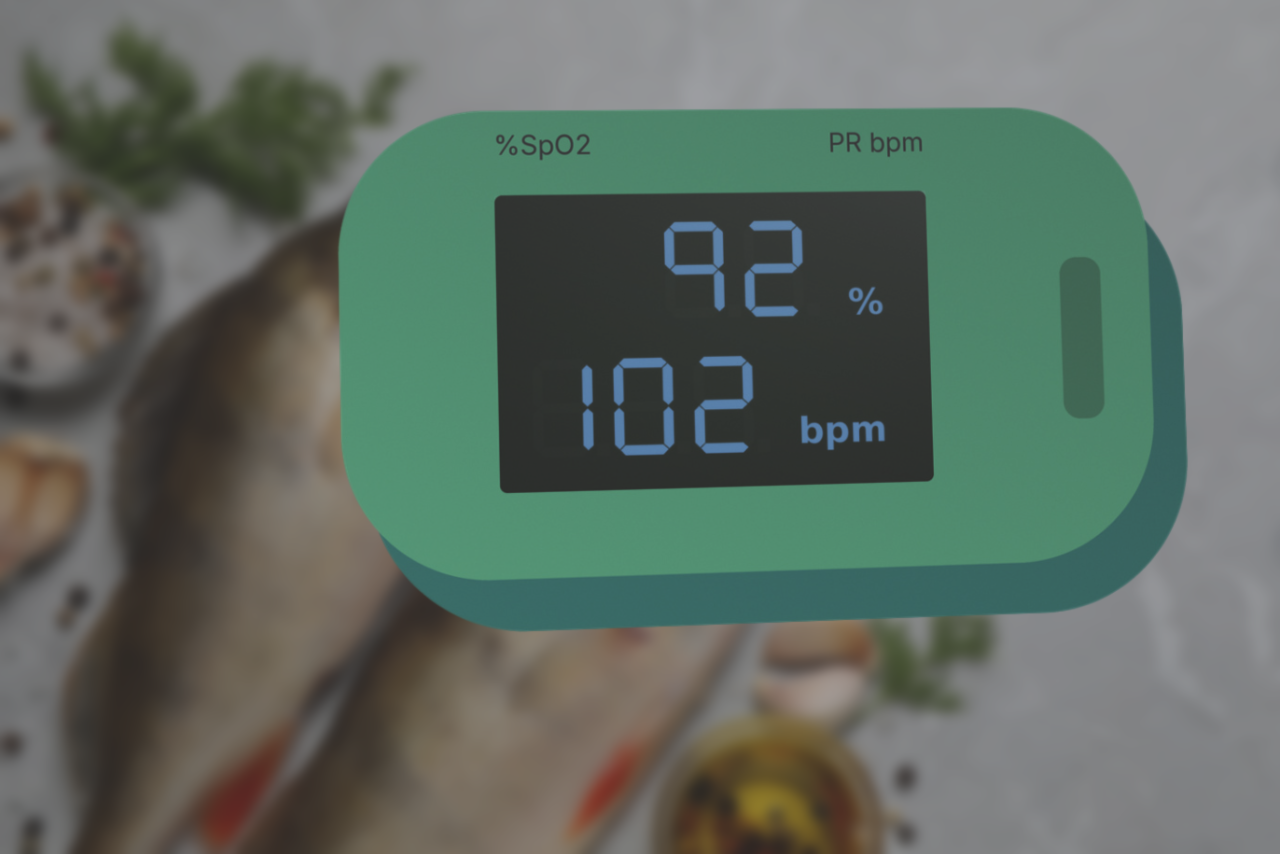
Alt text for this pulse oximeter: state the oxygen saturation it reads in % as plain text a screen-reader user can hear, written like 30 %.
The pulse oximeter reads 92 %
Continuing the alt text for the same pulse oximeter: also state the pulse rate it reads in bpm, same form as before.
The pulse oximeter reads 102 bpm
